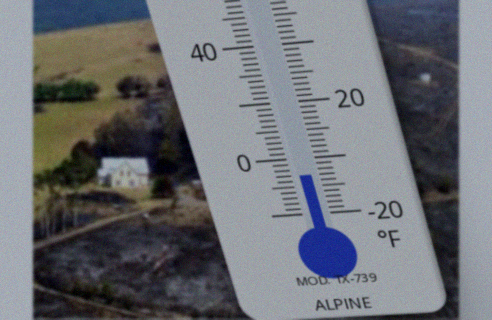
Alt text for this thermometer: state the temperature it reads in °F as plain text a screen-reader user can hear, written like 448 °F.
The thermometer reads -6 °F
